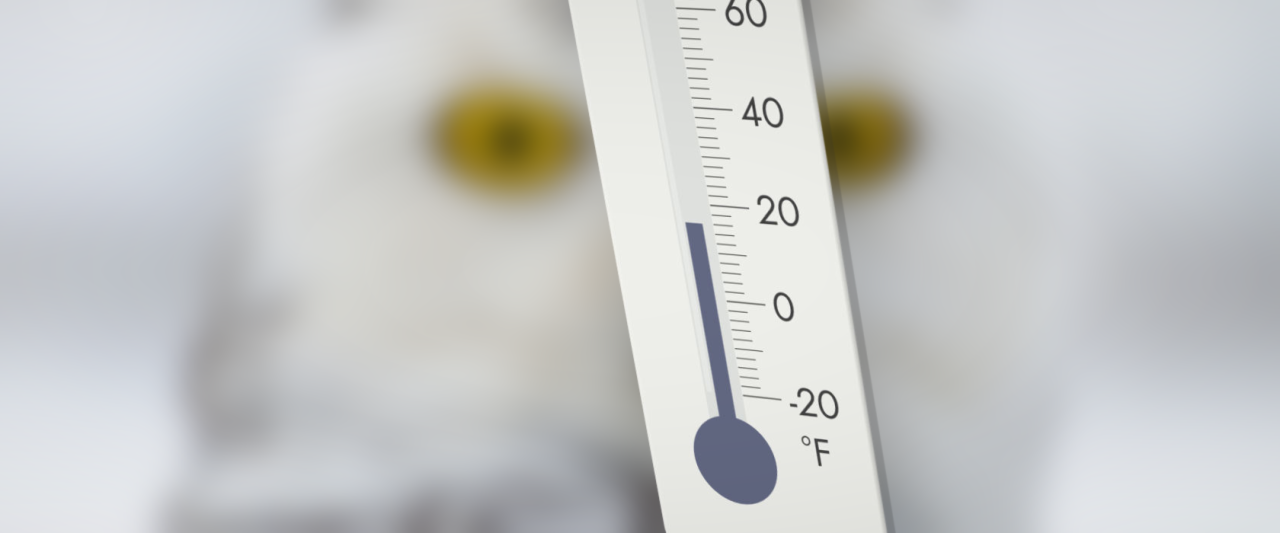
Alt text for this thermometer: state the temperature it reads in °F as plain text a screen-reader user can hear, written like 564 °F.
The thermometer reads 16 °F
